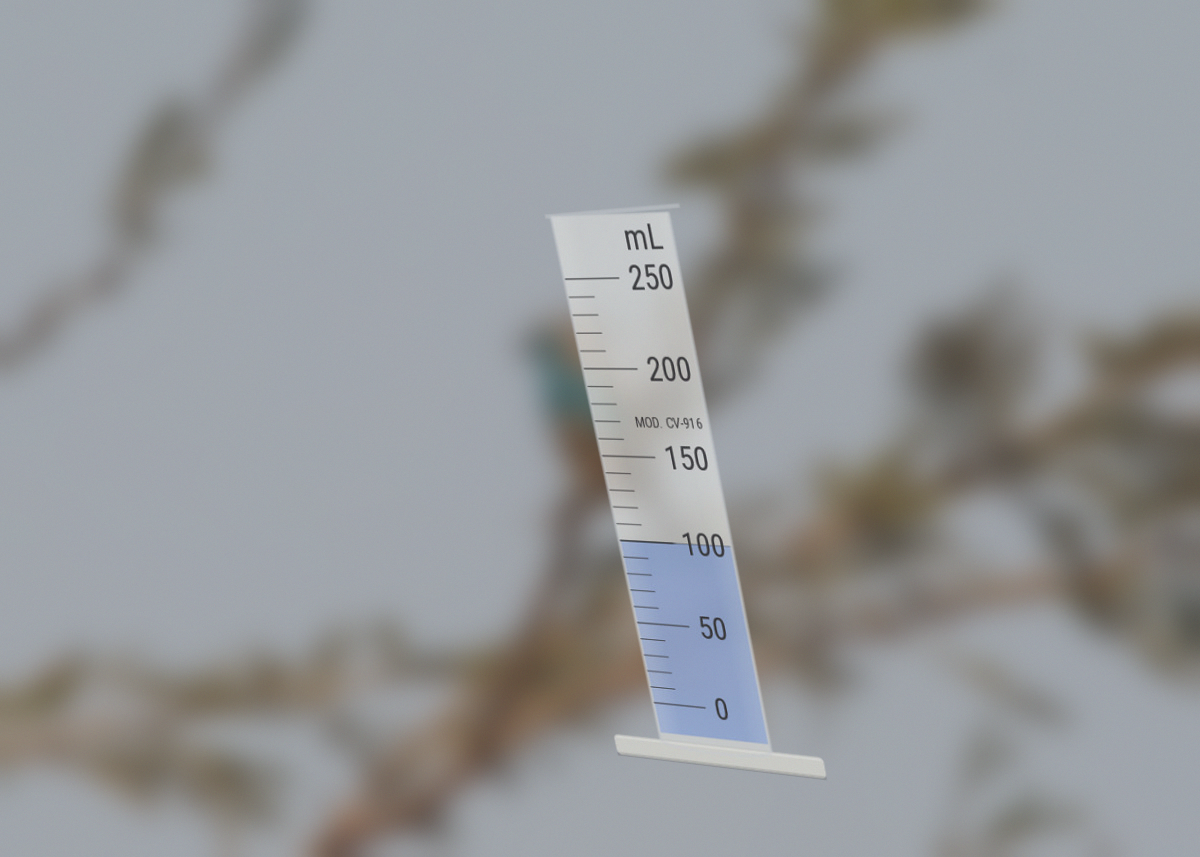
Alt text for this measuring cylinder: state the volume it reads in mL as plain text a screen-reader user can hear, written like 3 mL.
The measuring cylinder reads 100 mL
